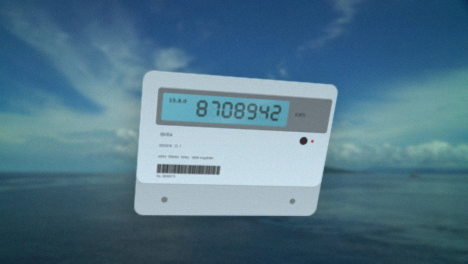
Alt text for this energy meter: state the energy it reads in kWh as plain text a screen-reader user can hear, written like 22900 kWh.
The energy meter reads 8708942 kWh
